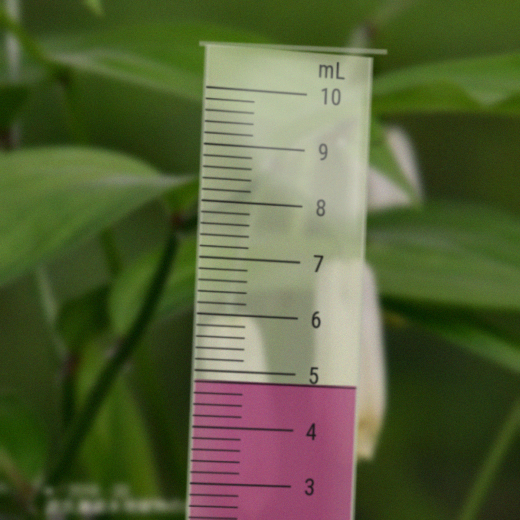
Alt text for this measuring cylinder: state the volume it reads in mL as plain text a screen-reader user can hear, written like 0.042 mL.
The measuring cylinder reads 4.8 mL
